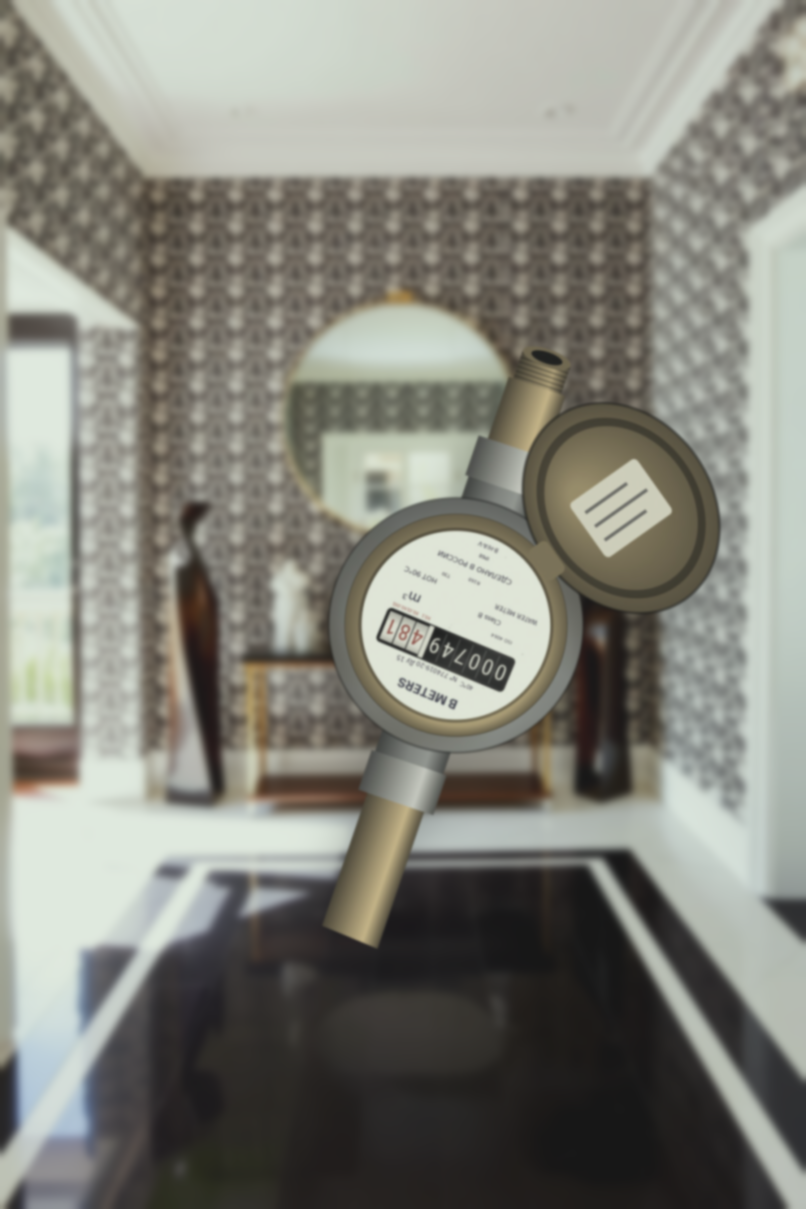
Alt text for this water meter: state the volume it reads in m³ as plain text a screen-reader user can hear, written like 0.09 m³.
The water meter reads 749.481 m³
